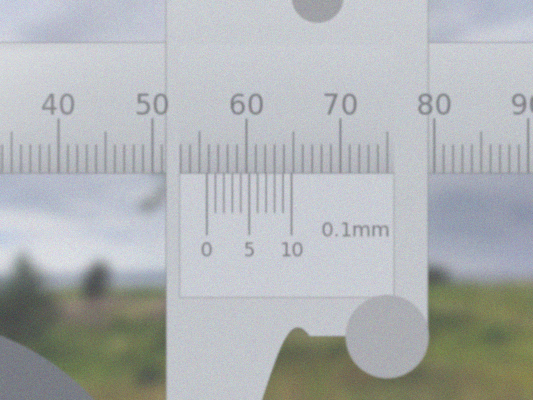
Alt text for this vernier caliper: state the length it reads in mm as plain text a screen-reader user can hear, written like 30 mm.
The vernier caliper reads 55.8 mm
